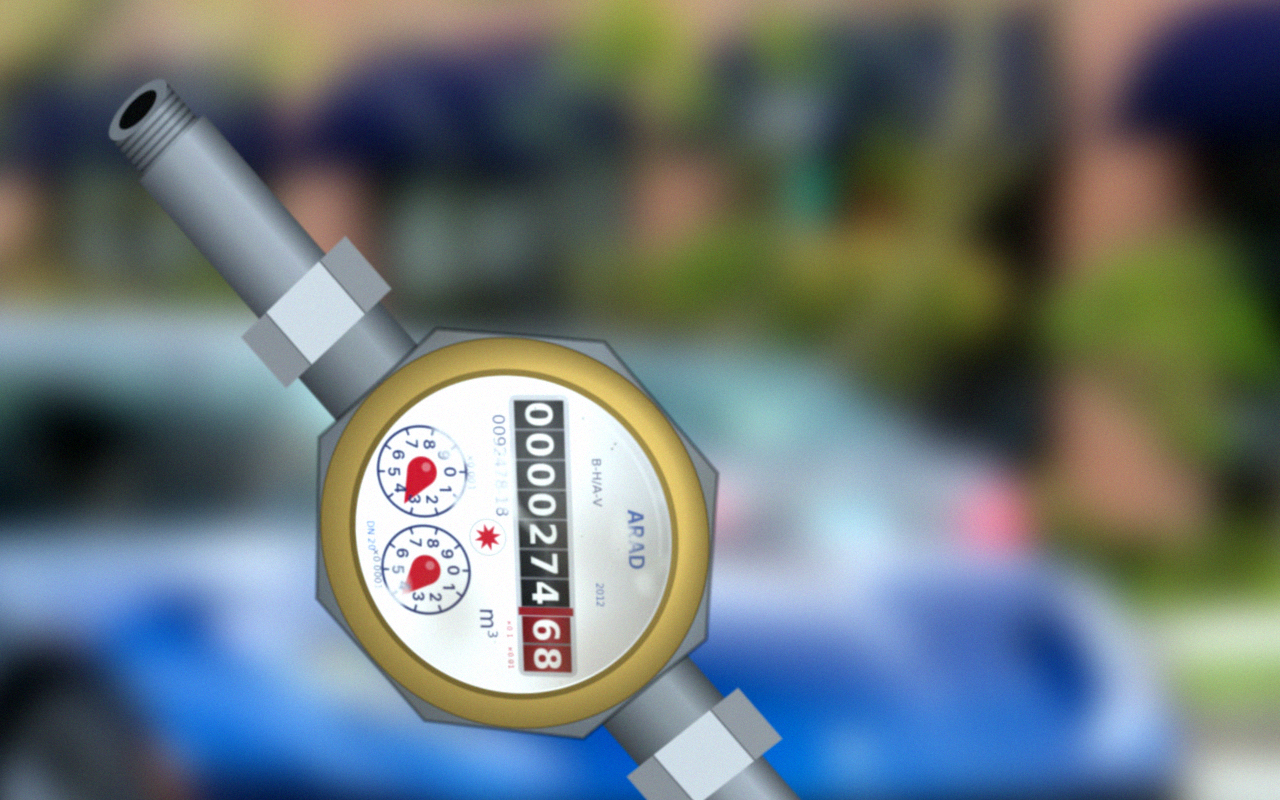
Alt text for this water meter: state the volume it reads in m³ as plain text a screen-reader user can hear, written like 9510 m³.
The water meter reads 274.6833 m³
